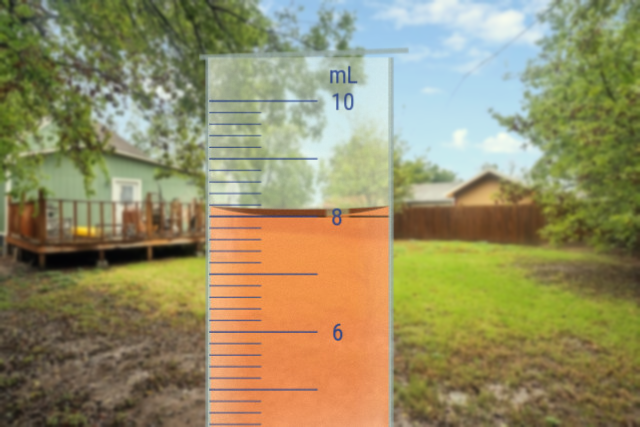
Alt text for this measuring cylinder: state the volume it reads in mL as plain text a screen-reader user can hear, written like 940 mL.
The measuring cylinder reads 8 mL
